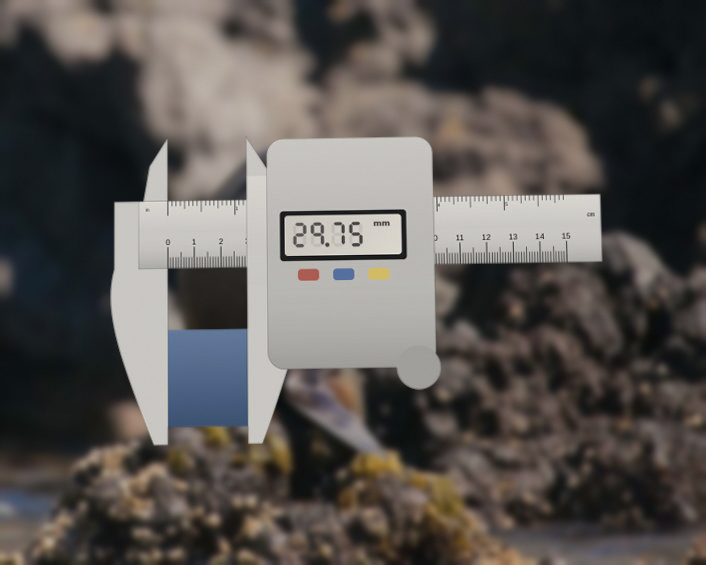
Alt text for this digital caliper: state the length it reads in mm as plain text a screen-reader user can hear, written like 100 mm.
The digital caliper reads 29.75 mm
